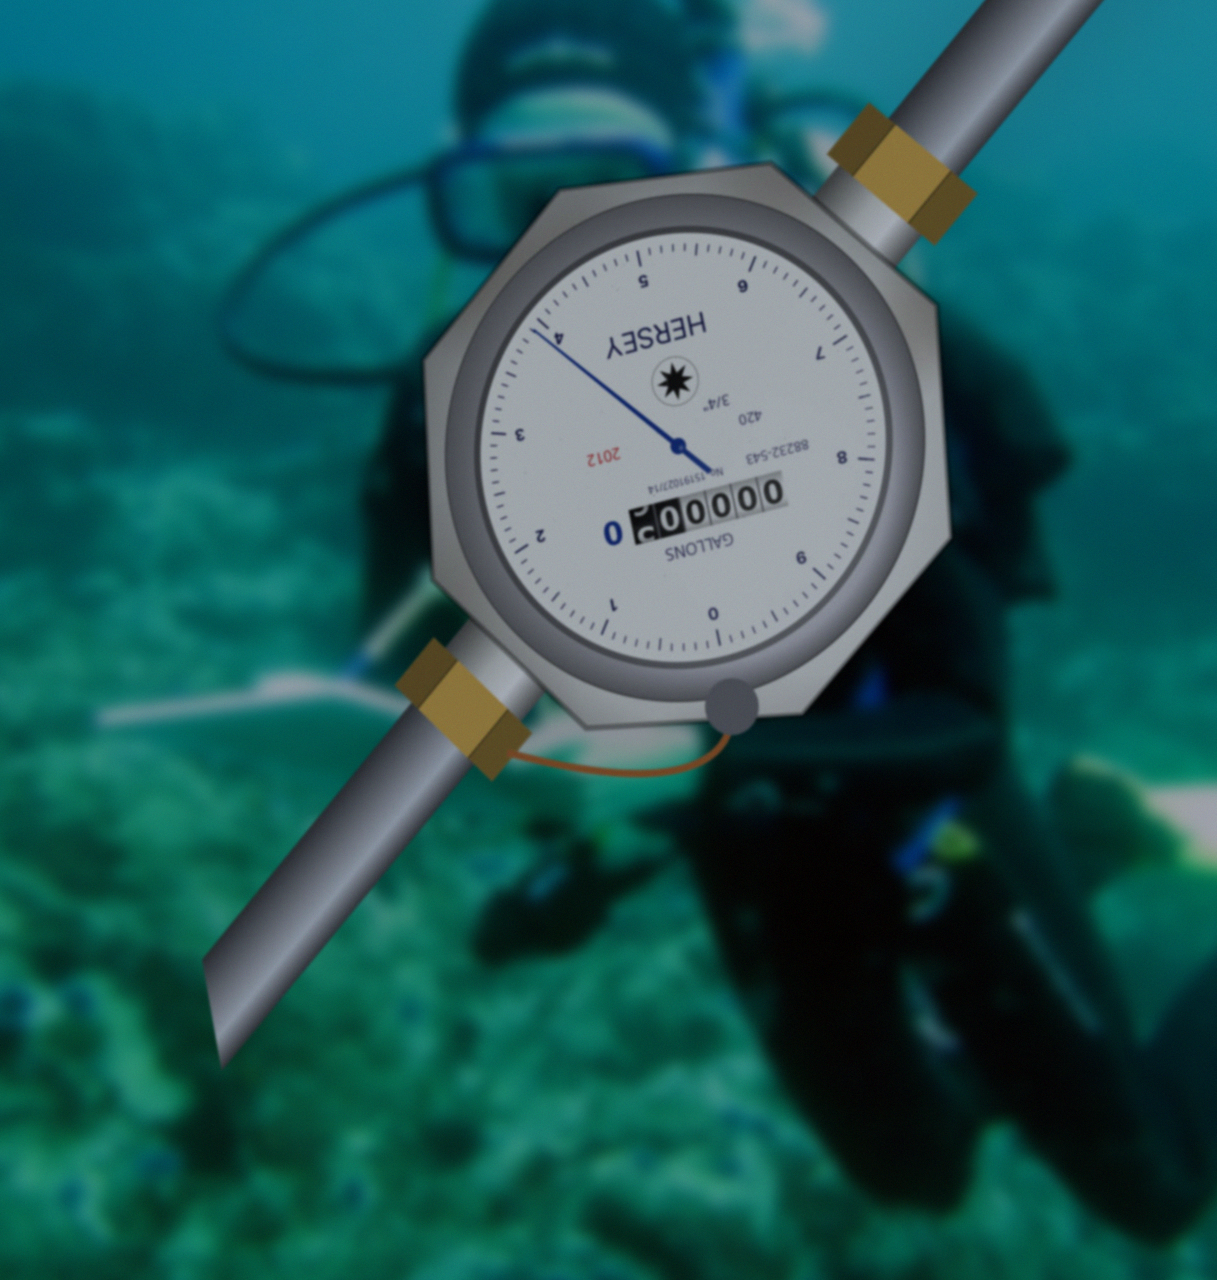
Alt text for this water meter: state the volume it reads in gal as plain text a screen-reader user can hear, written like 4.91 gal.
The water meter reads 53.9 gal
